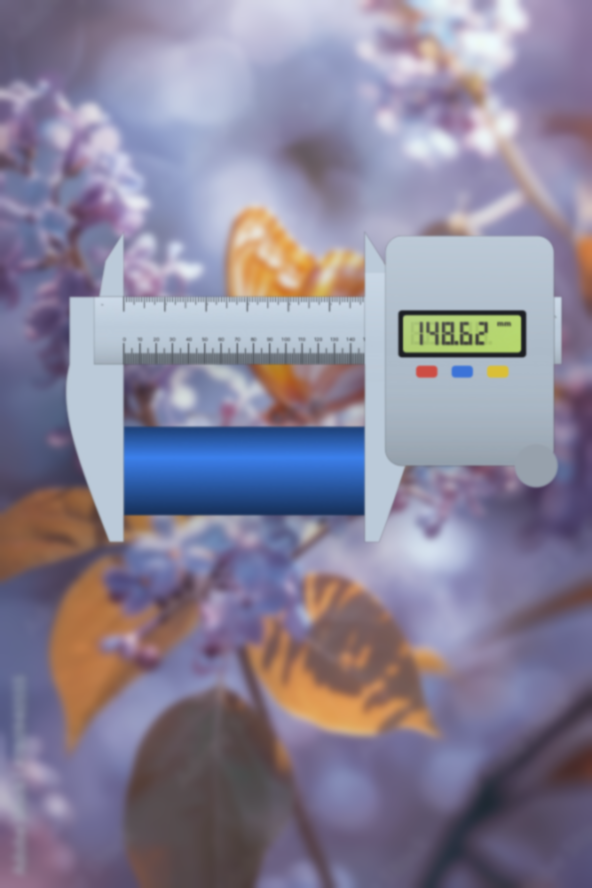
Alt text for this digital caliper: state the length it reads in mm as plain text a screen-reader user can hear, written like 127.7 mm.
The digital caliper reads 148.62 mm
